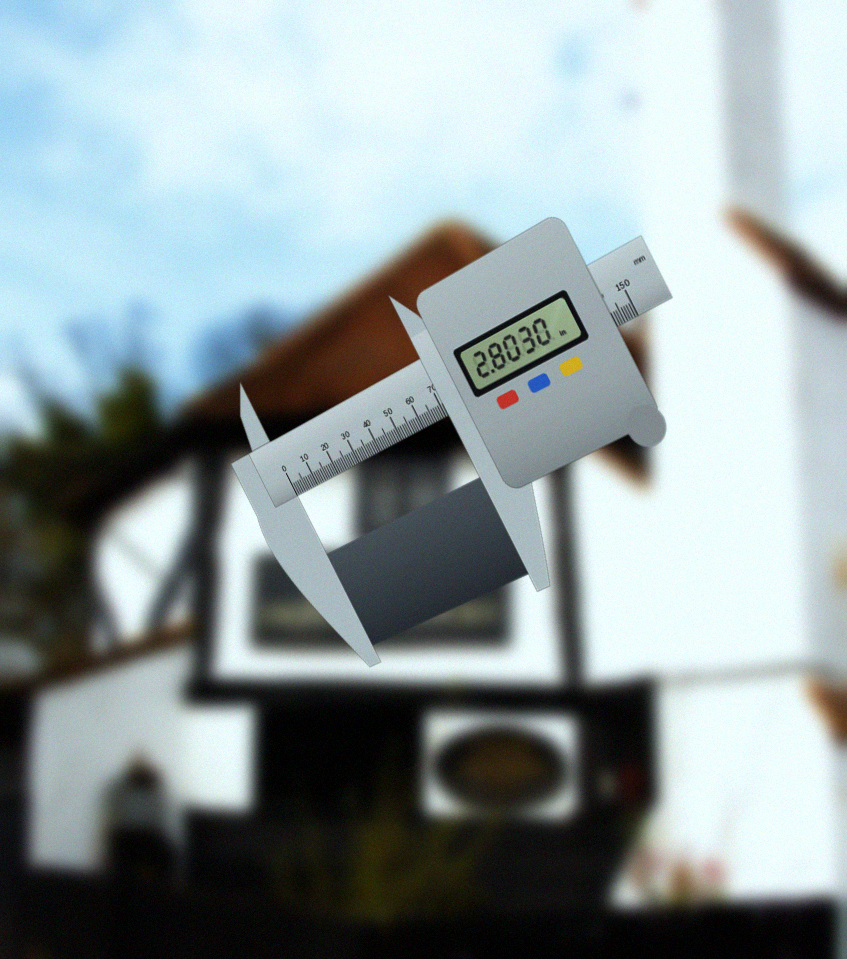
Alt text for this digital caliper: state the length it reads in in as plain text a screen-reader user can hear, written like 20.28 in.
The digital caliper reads 2.8030 in
